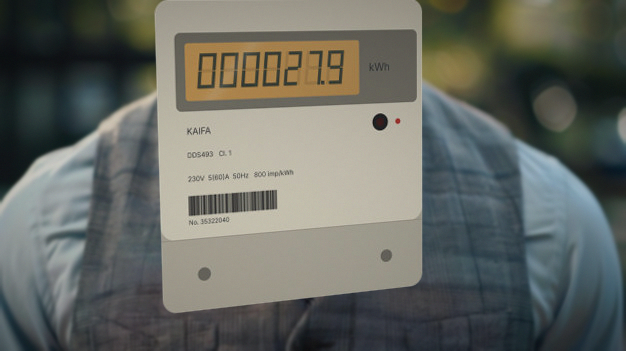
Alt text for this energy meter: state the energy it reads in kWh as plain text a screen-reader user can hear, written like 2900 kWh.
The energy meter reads 27.9 kWh
